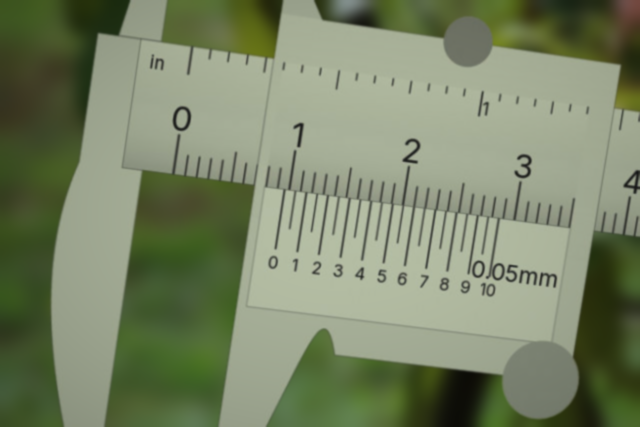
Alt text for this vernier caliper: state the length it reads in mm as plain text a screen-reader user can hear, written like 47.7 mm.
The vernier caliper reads 9.6 mm
